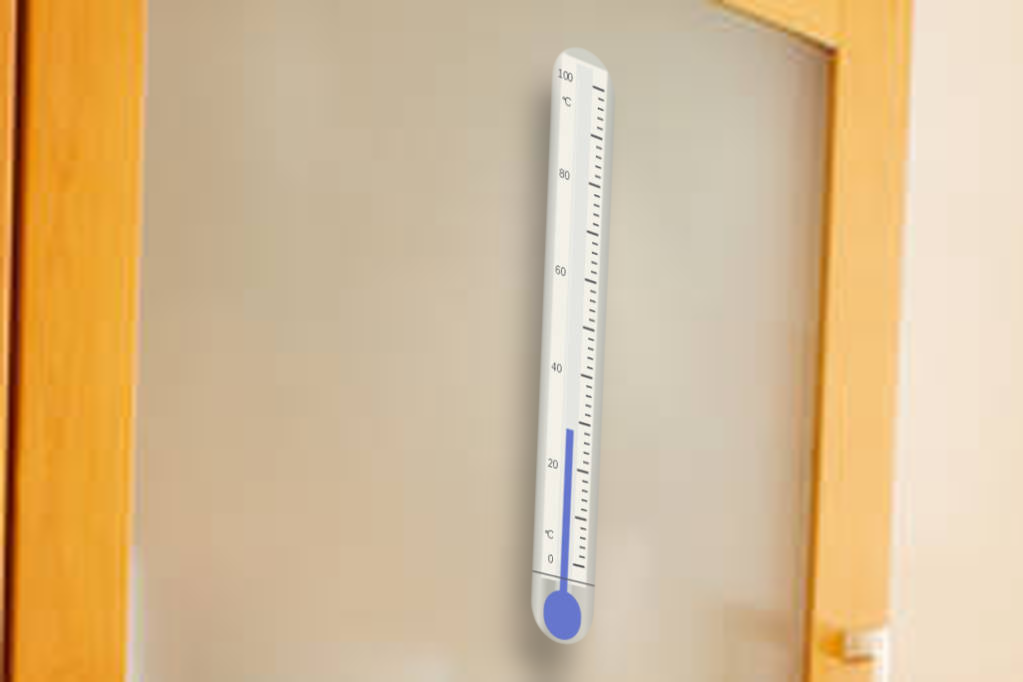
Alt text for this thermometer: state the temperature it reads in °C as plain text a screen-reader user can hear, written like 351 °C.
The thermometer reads 28 °C
